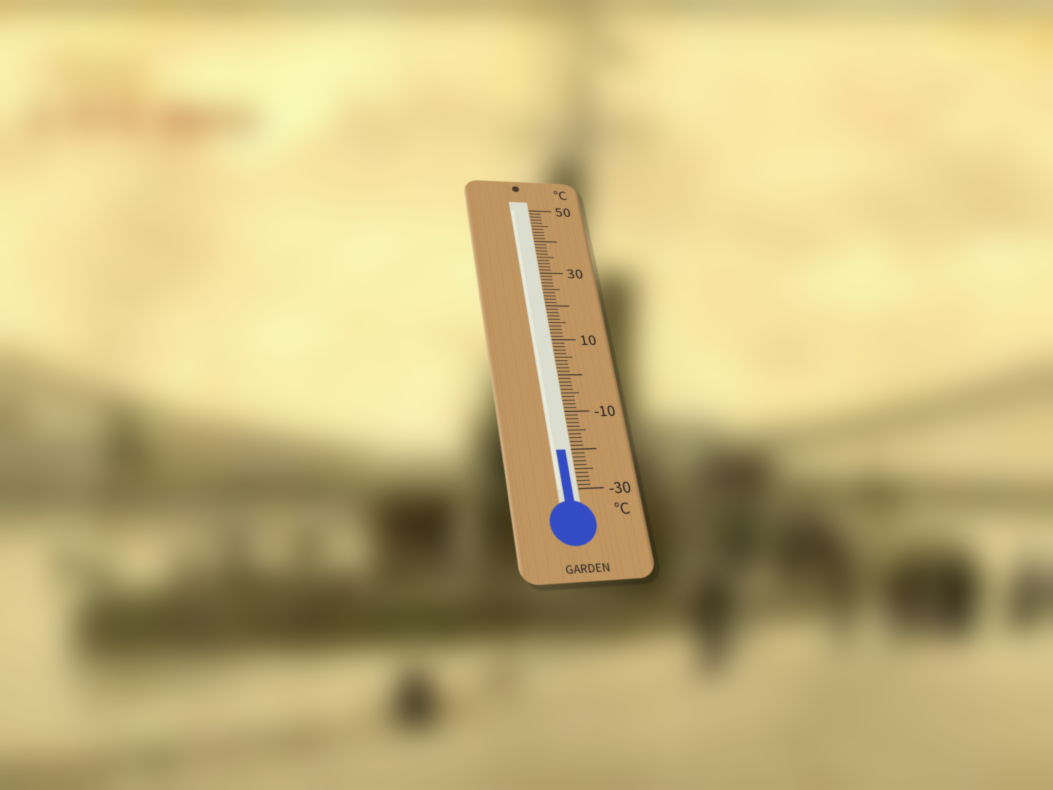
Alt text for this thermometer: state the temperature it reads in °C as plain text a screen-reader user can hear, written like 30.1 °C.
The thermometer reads -20 °C
